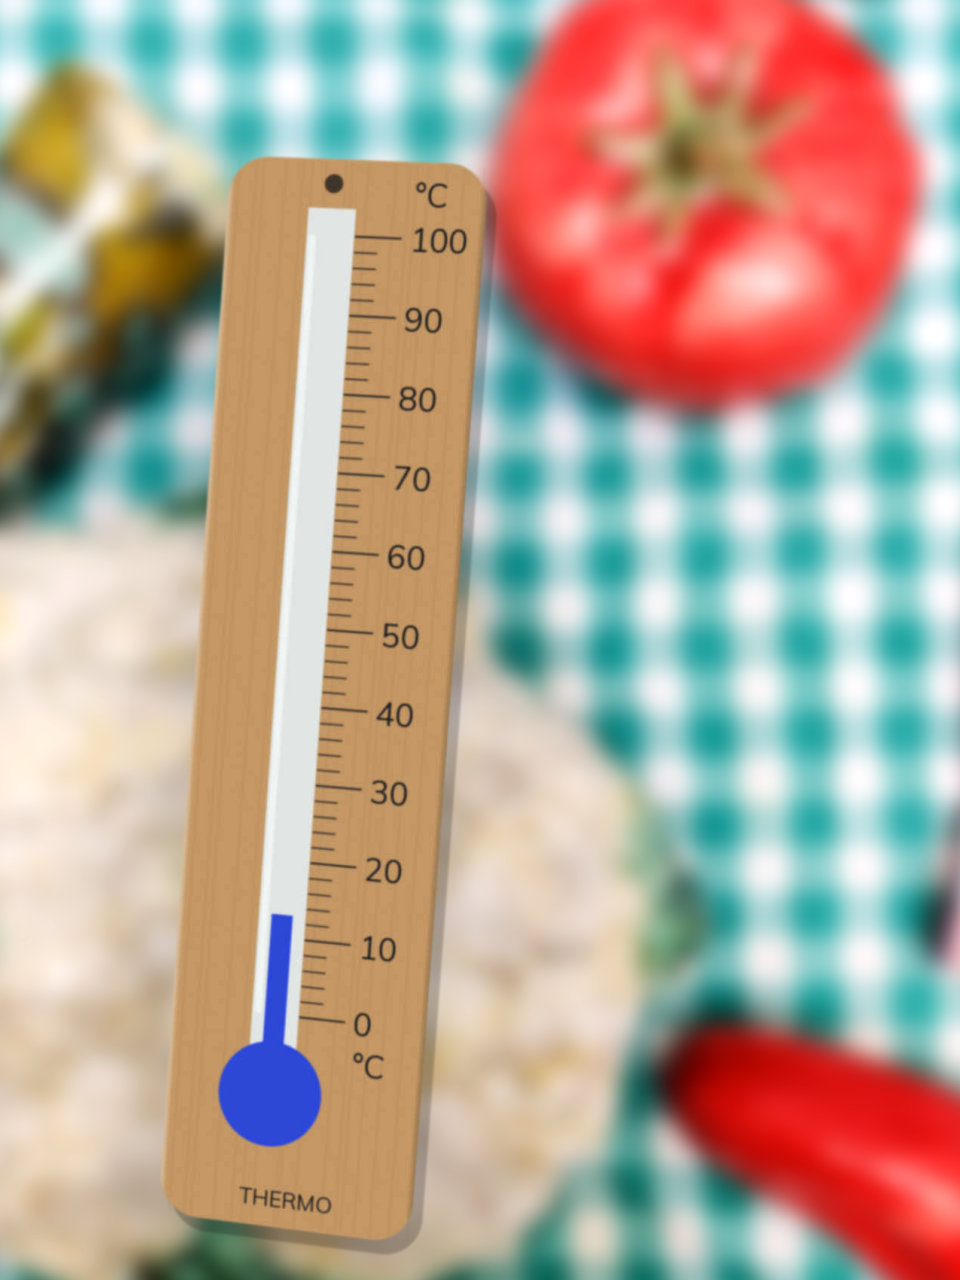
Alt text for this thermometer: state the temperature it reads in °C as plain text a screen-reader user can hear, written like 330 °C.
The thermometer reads 13 °C
